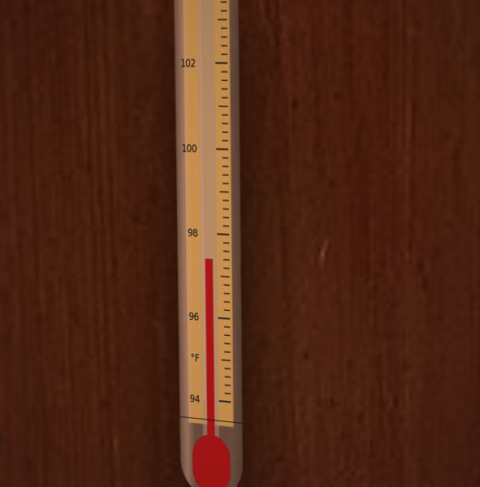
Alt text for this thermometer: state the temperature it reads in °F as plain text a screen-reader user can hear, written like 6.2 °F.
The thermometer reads 97.4 °F
